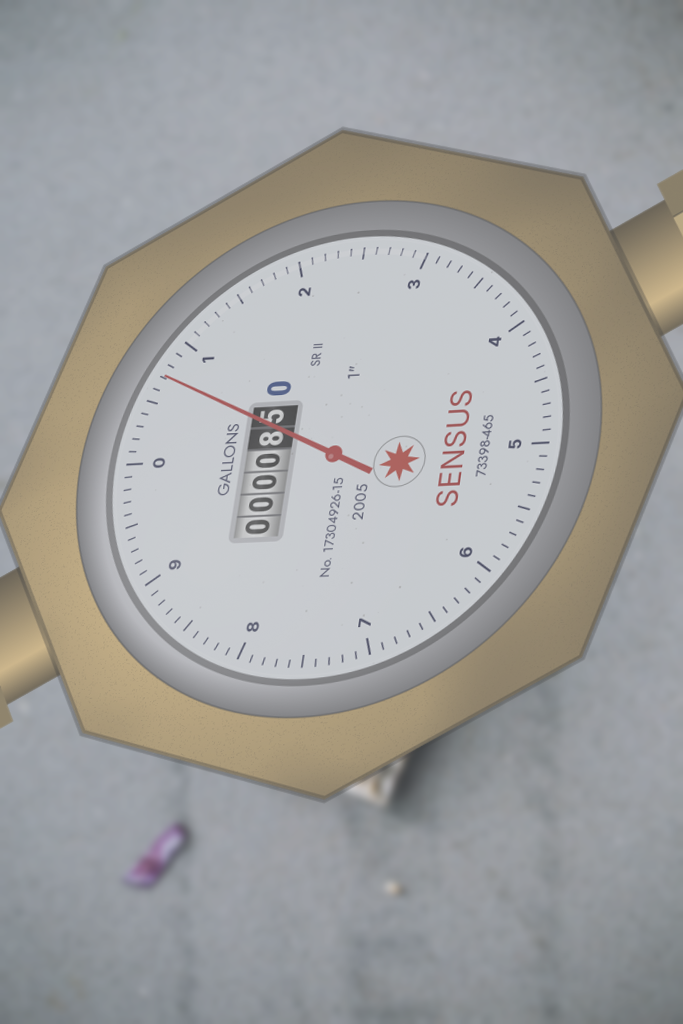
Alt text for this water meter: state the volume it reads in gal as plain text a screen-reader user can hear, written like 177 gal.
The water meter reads 850.7 gal
